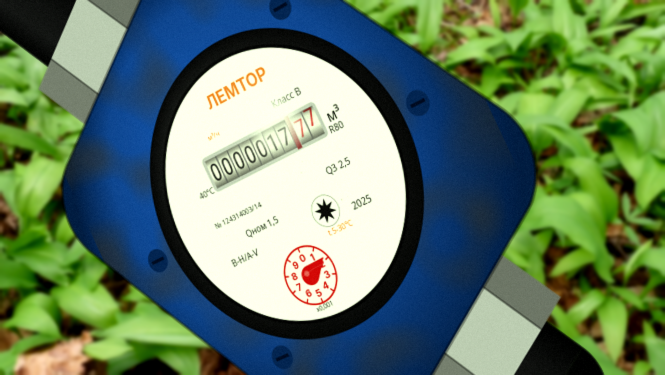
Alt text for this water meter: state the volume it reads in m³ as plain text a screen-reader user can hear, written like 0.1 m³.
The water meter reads 17.771 m³
